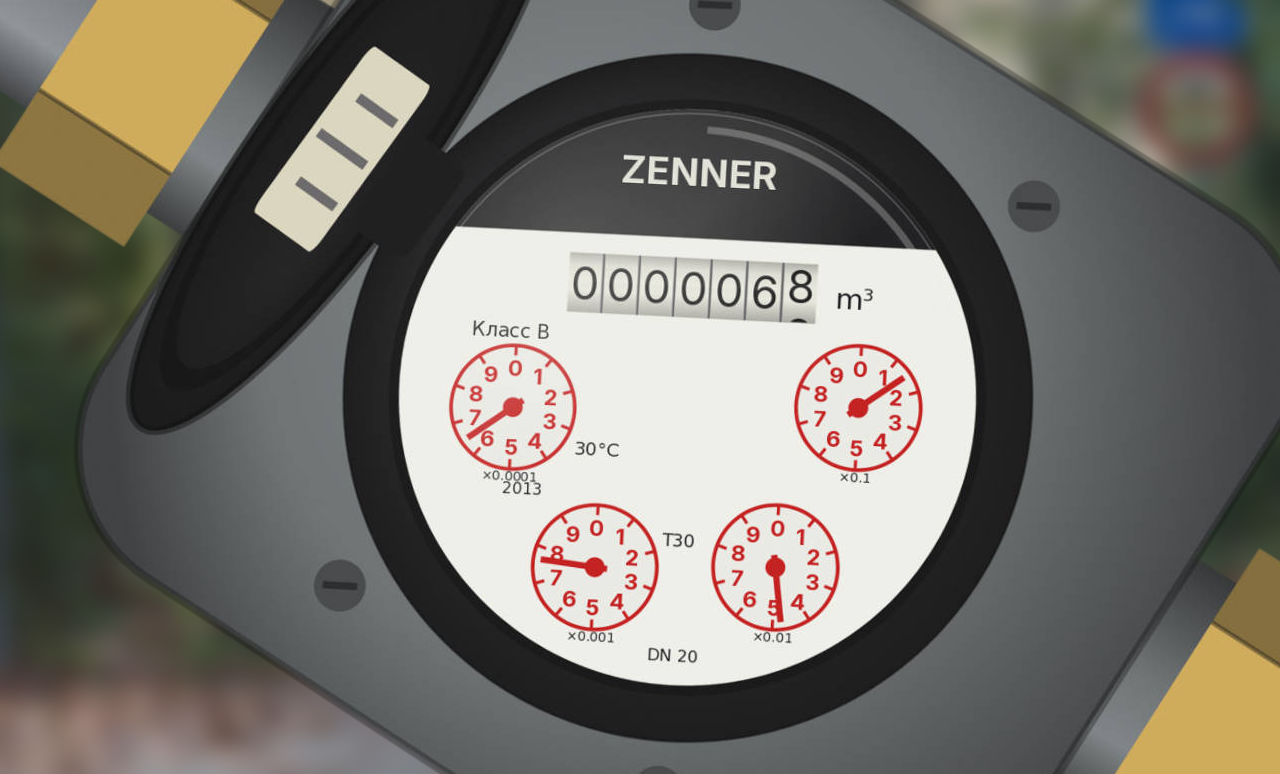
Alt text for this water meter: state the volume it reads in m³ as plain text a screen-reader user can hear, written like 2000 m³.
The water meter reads 68.1476 m³
